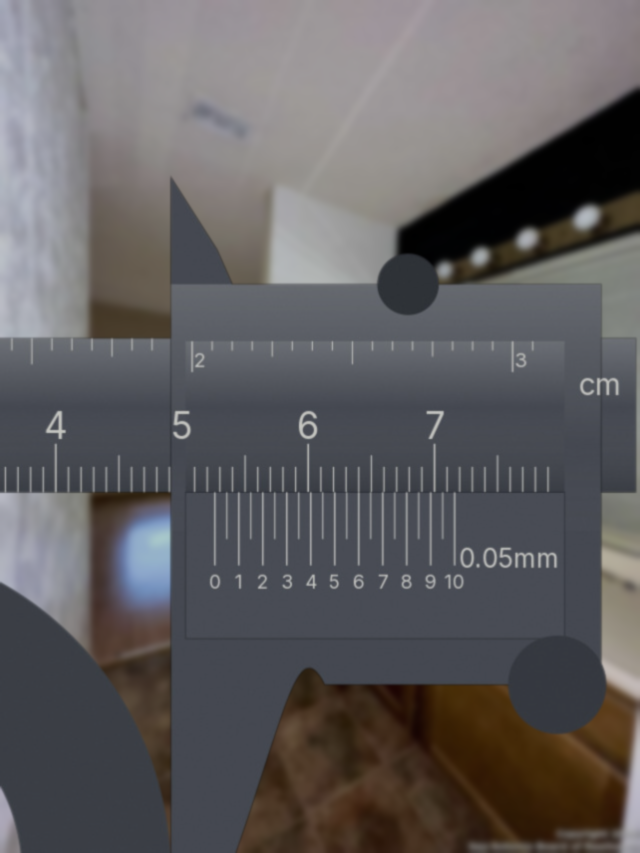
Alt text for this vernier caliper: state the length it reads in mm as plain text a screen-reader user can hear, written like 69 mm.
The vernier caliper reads 52.6 mm
